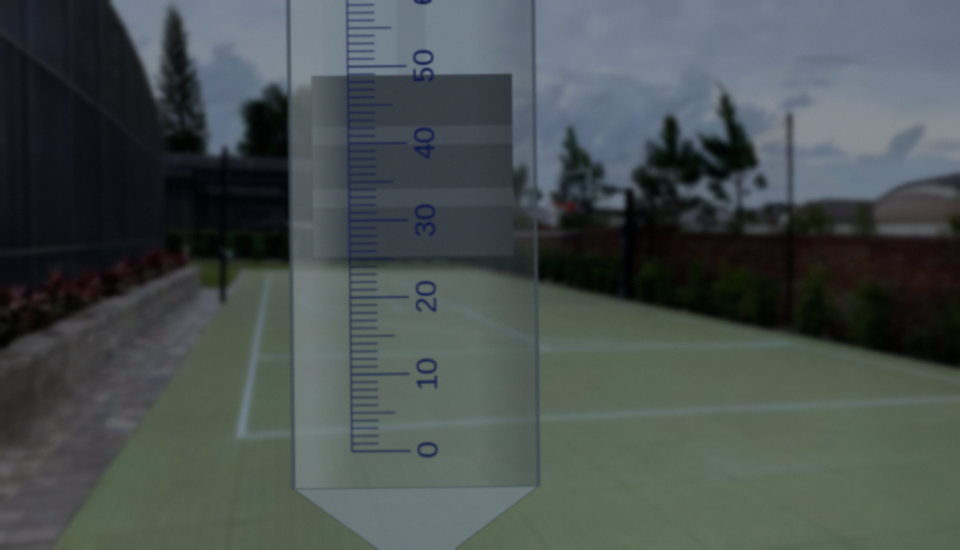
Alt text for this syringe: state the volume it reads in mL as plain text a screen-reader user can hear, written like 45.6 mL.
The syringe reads 25 mL
